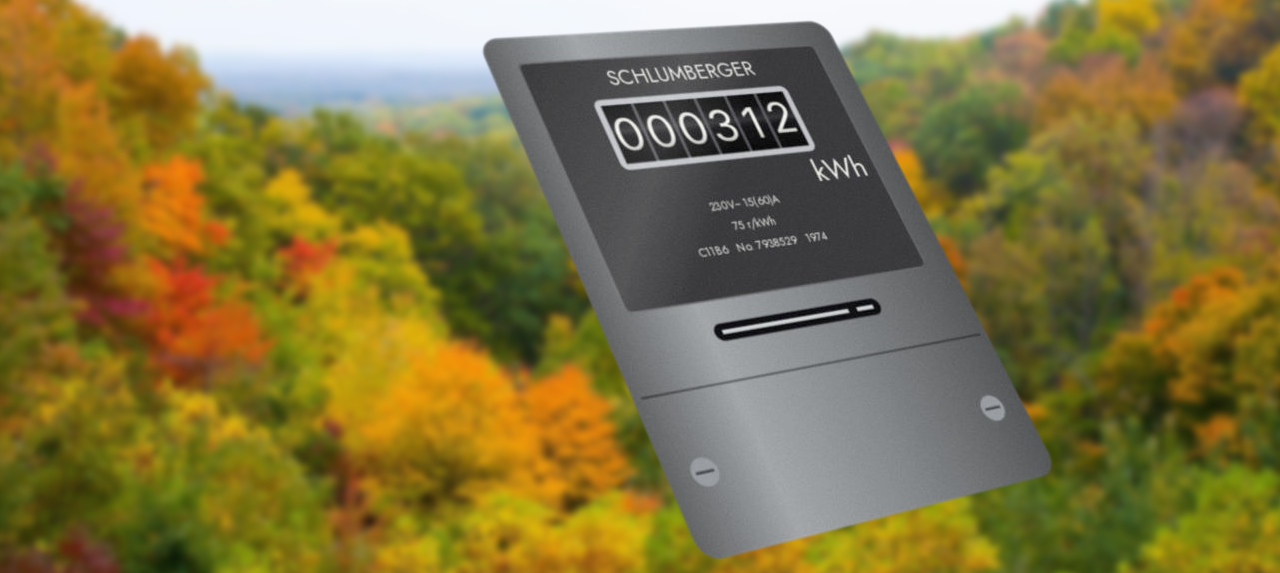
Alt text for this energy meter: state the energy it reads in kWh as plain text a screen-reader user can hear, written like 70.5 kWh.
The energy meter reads 312 kWh
